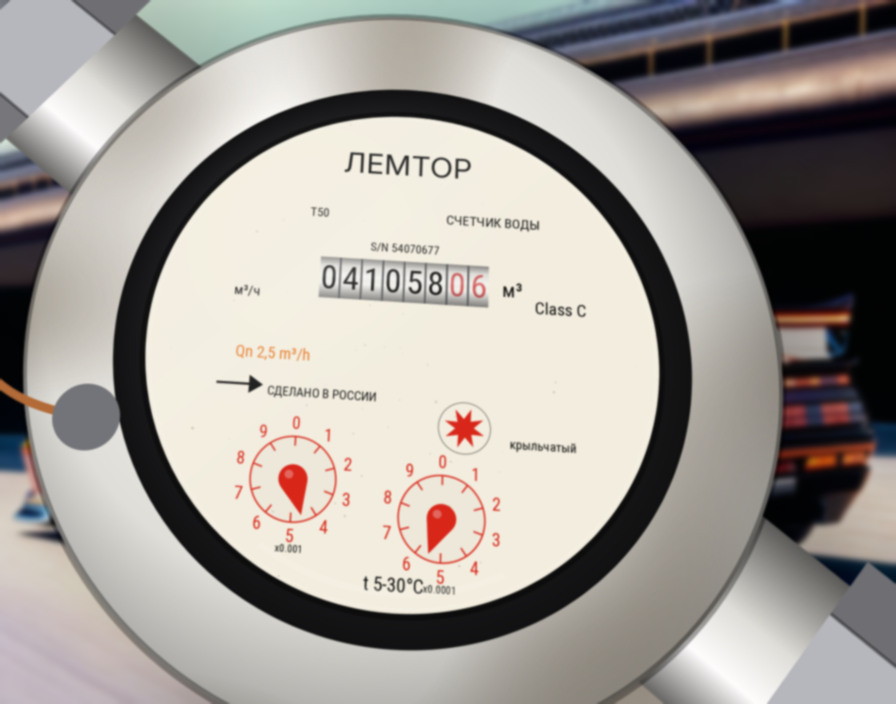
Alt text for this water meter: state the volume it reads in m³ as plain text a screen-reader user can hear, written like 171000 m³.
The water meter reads 41058.0645 m³
